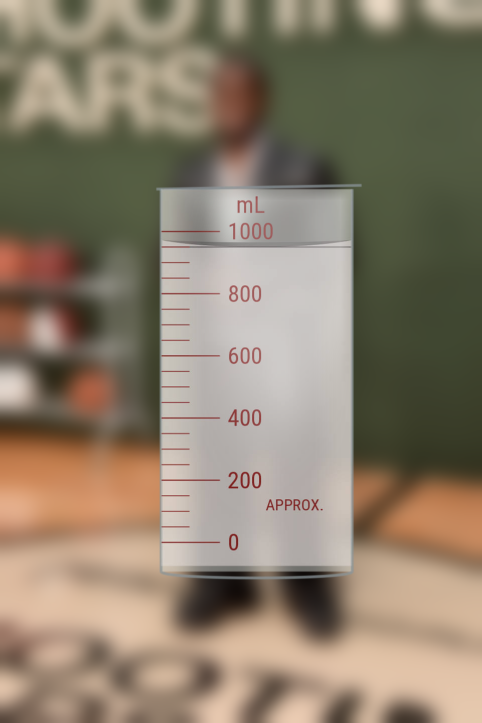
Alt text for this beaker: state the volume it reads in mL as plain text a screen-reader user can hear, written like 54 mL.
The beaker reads 950 mL
